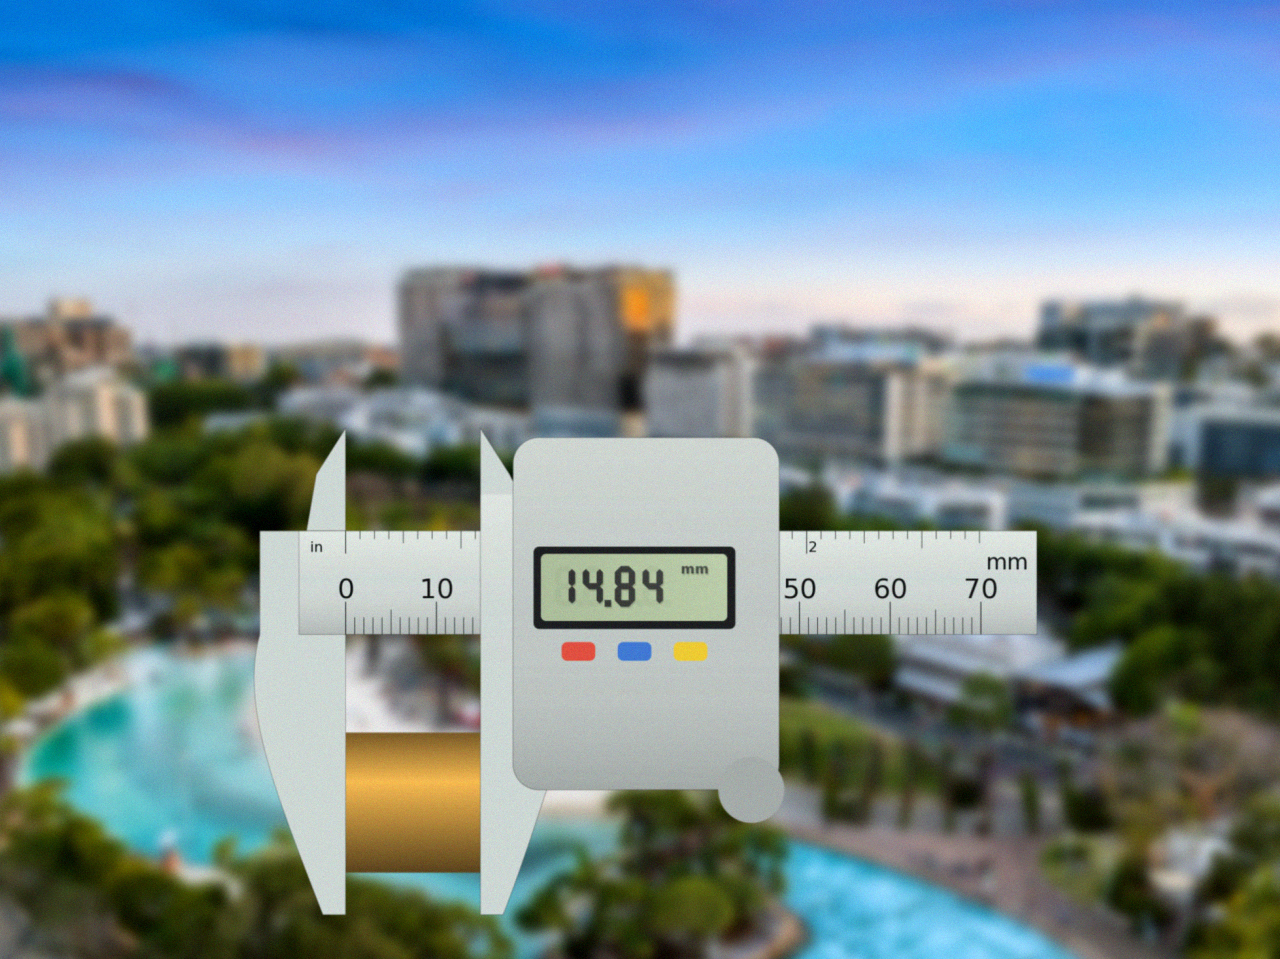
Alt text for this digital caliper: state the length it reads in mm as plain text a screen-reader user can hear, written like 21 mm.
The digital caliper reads 14.84 mm
